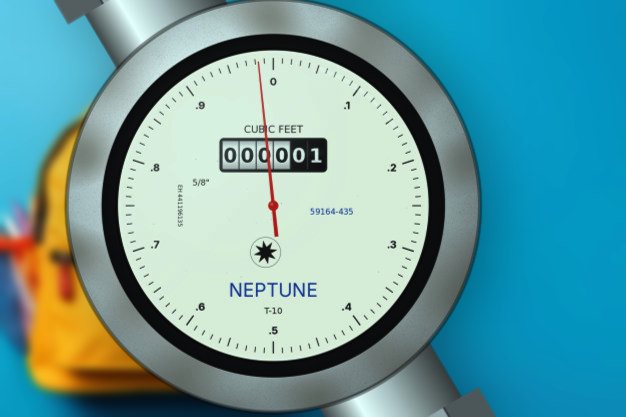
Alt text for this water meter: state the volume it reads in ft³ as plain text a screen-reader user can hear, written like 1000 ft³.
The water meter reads 0.98 ft³
